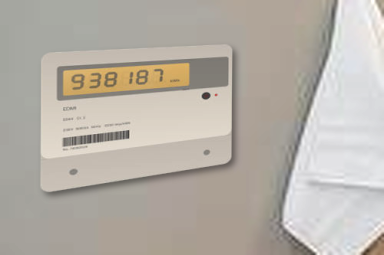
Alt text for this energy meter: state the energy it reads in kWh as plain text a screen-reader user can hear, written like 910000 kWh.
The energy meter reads 938187 kWh
